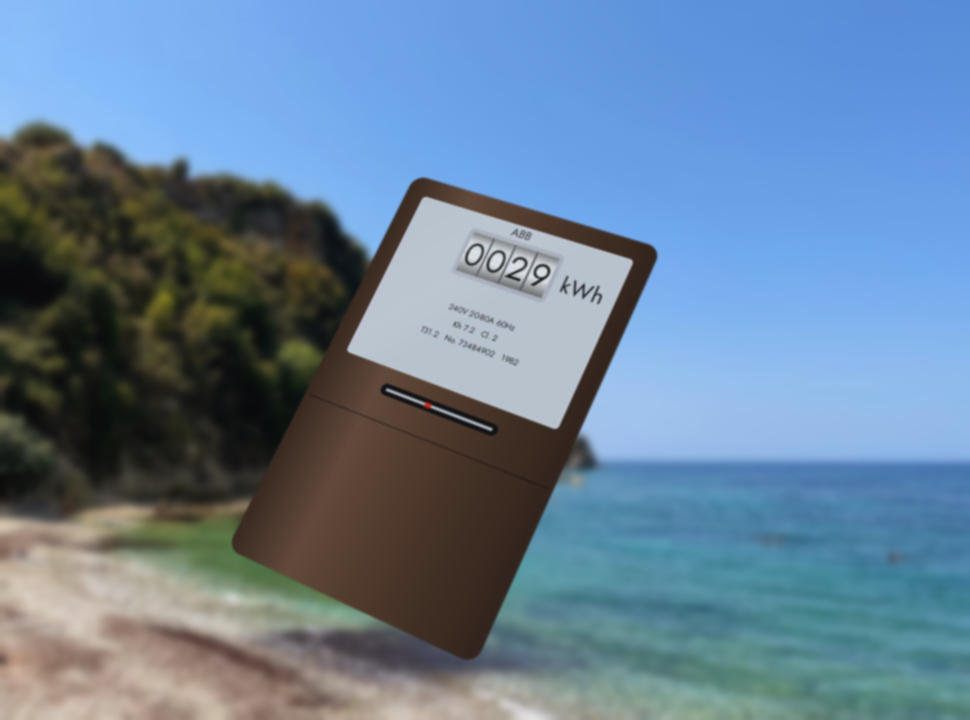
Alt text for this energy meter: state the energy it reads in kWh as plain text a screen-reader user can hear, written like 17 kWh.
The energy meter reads 29 kWh
